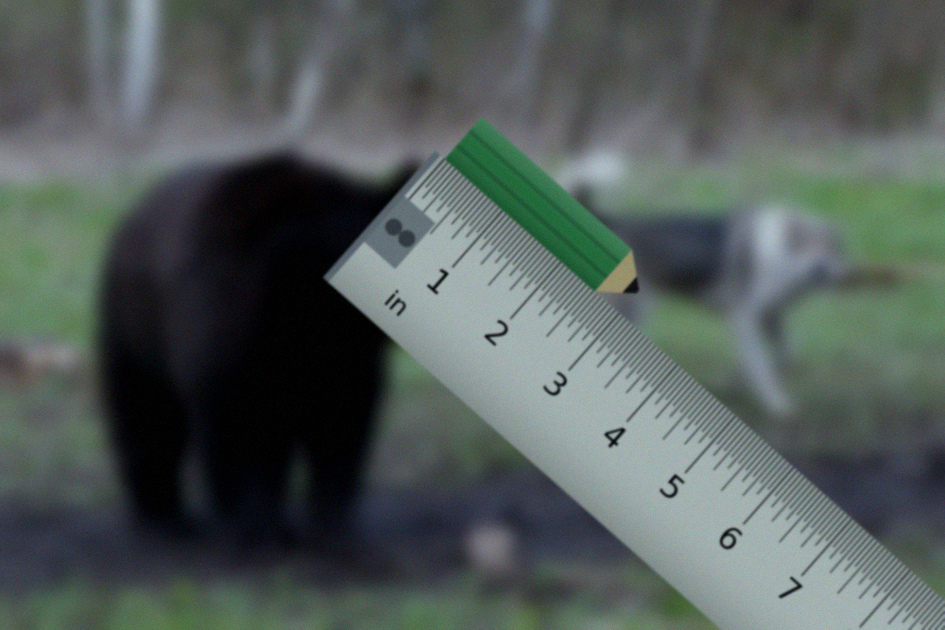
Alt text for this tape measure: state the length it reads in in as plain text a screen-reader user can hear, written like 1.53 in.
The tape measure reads 3 in
